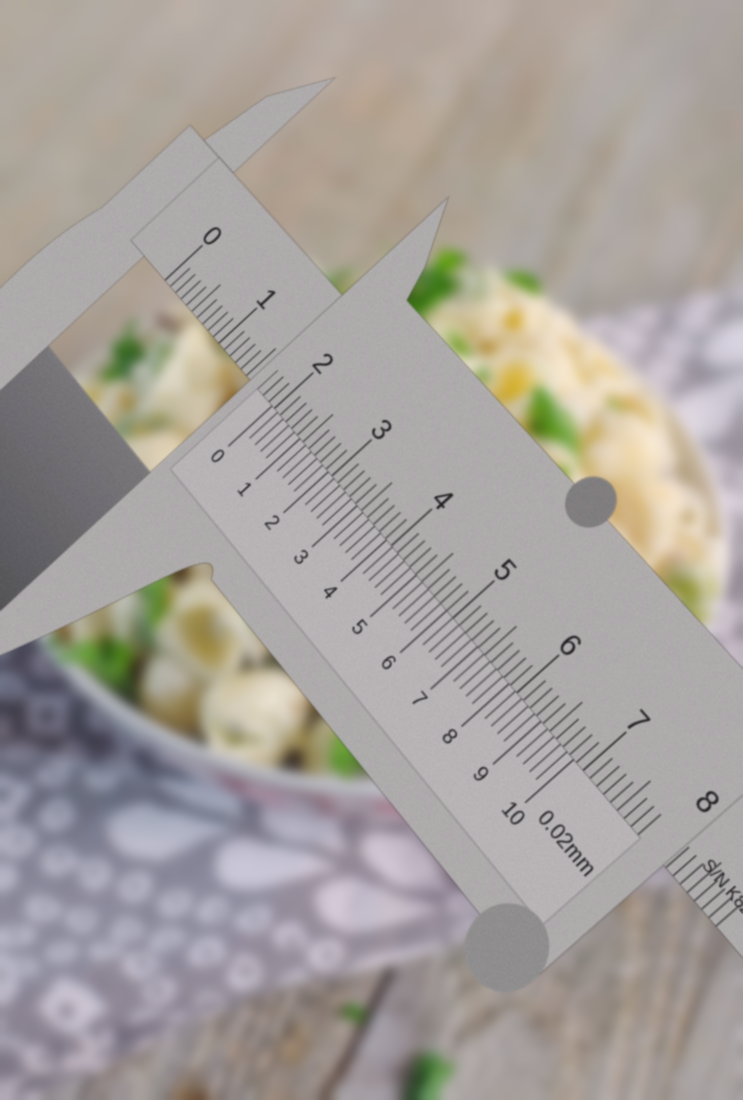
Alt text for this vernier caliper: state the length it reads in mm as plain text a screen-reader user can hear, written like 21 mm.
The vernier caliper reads 19.6 mm
